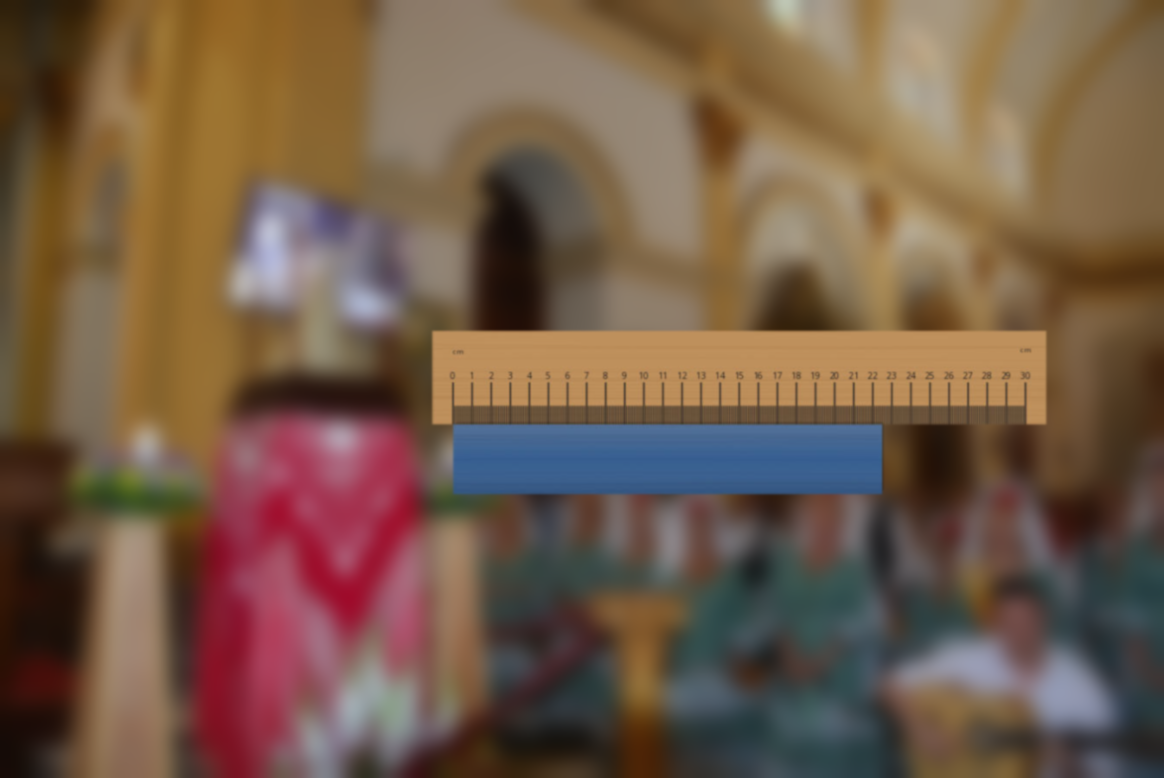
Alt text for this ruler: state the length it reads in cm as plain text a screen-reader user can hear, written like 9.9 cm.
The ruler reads 22.5 cm
